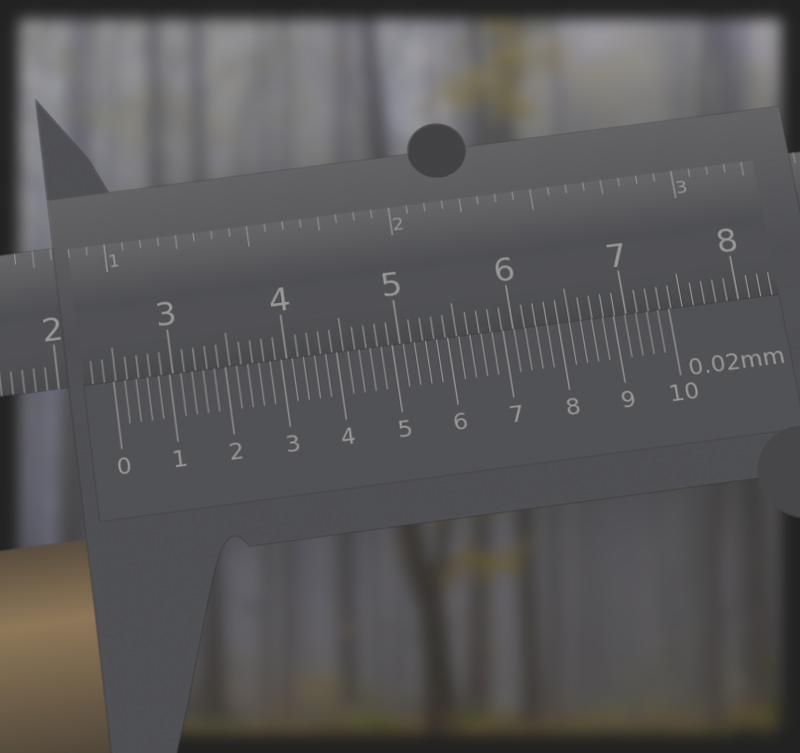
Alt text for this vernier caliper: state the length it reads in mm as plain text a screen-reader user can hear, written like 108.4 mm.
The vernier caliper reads 24.8 mm
